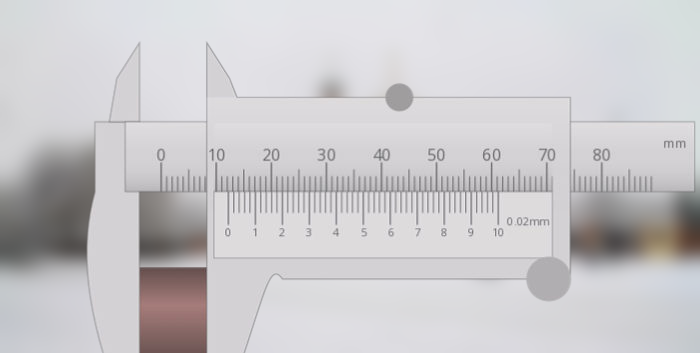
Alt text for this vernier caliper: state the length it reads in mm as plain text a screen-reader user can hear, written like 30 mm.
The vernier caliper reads 12.2 mm
